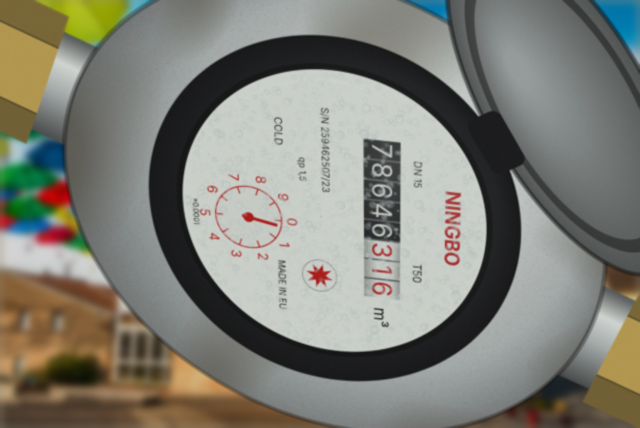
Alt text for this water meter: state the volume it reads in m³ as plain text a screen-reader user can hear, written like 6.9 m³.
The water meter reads 78646.3160 m³
